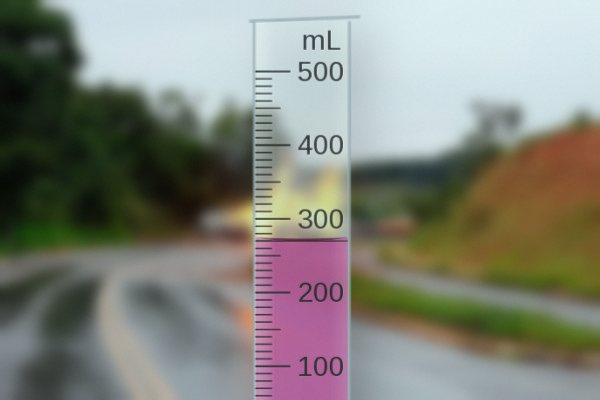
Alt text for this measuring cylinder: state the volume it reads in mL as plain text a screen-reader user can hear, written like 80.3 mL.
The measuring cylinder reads 270 mL
